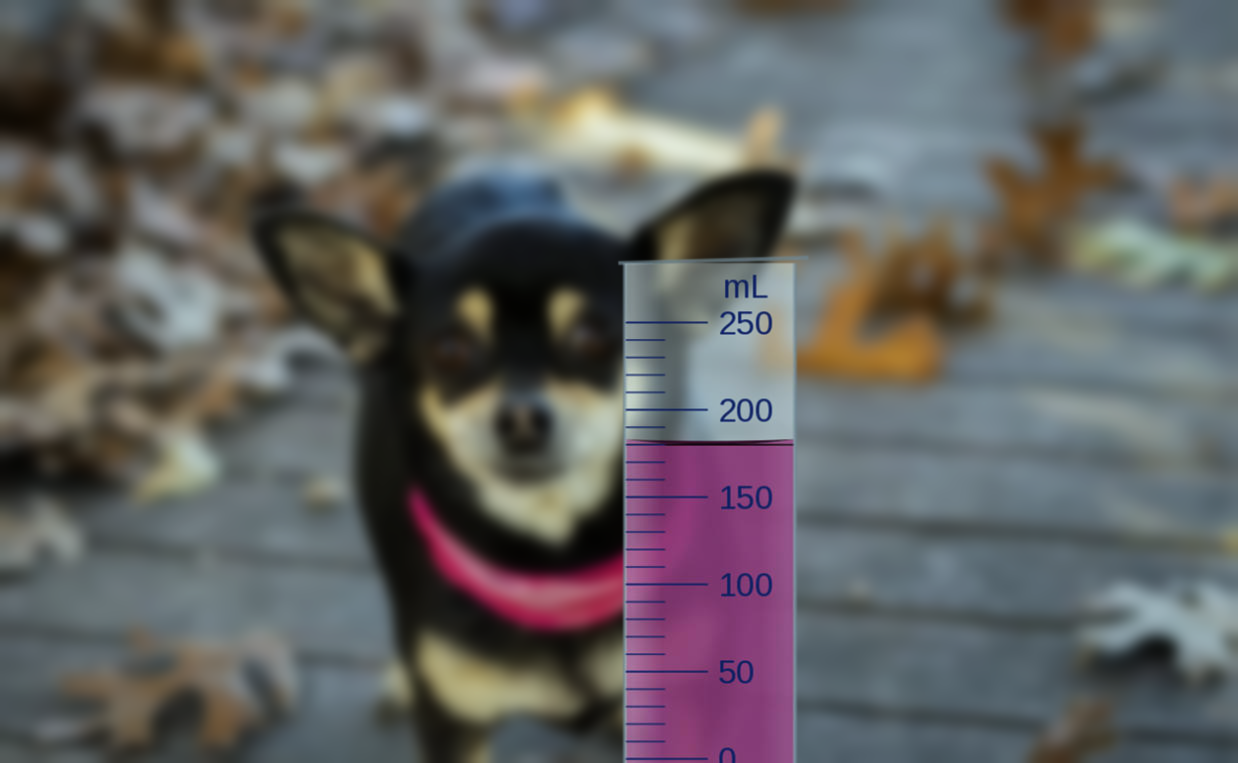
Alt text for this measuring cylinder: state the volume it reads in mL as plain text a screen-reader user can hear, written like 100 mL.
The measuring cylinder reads 180 mL
